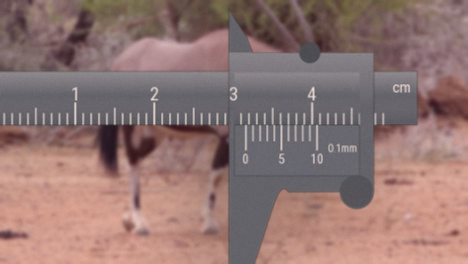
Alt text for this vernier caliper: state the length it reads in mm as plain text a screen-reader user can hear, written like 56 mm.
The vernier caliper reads 31.6 mm
